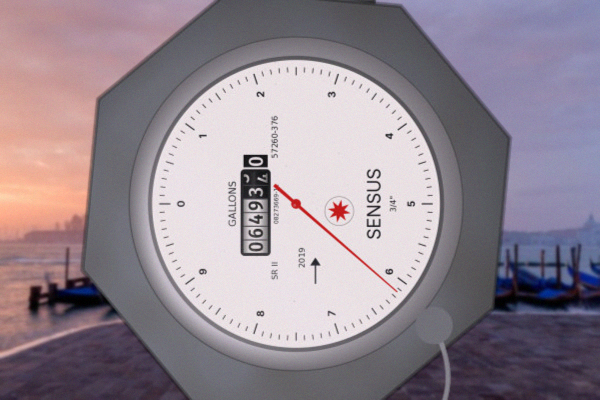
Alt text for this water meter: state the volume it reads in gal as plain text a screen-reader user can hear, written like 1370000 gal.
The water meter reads 649336.1 gal
